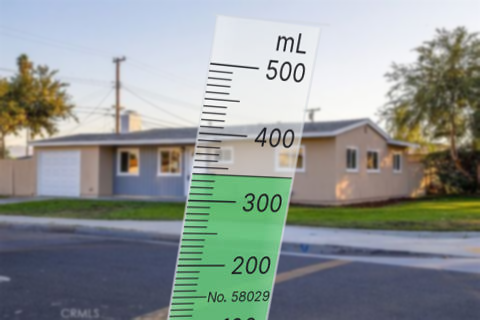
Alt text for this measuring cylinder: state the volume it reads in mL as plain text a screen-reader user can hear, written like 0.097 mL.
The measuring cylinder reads 340 mL
